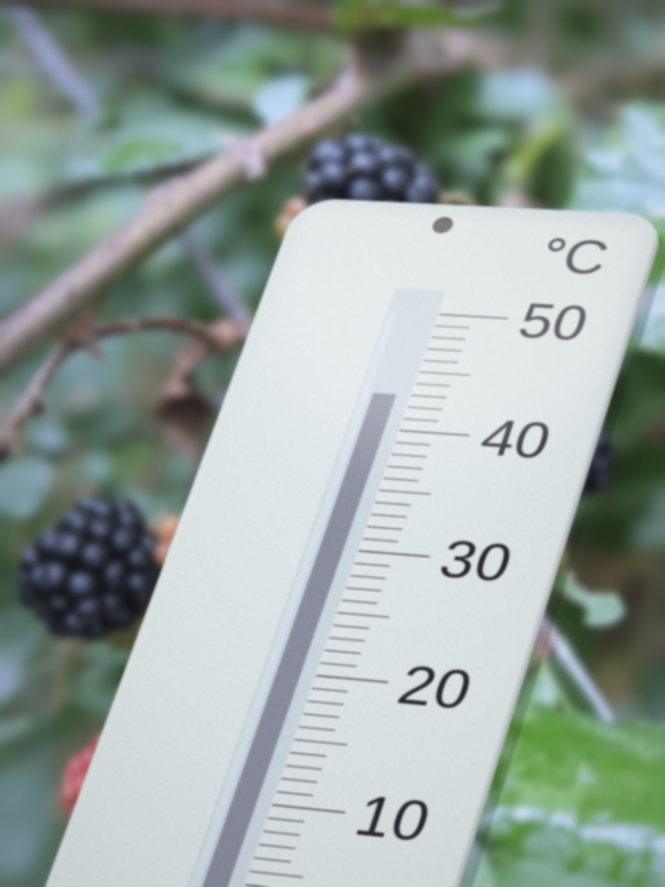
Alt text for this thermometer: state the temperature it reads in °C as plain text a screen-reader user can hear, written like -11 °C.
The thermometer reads 43 °C
